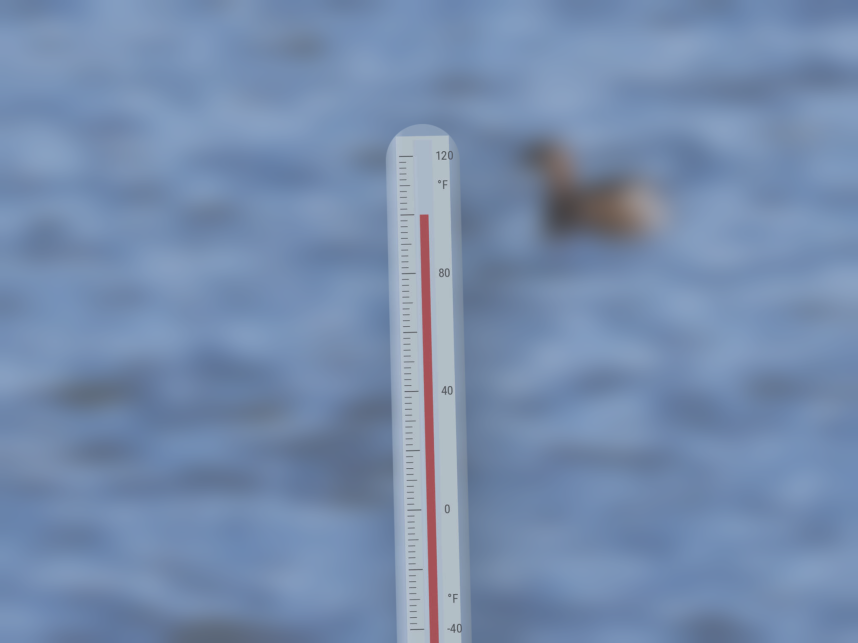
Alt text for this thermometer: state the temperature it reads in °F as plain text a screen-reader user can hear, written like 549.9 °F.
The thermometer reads 100 °F
